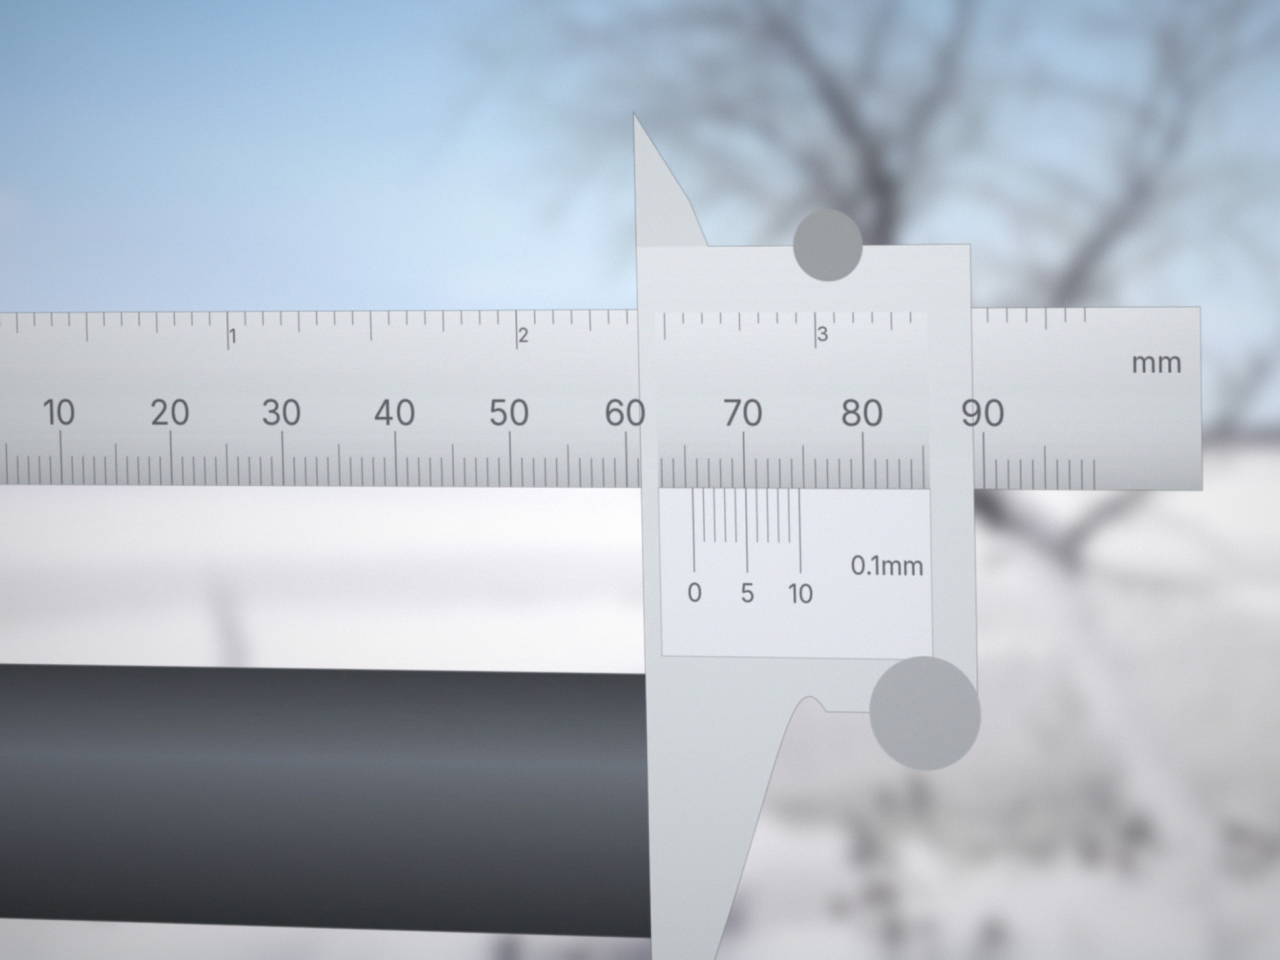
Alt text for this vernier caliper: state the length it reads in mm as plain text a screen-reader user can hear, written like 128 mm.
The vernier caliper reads 65.6 mm
